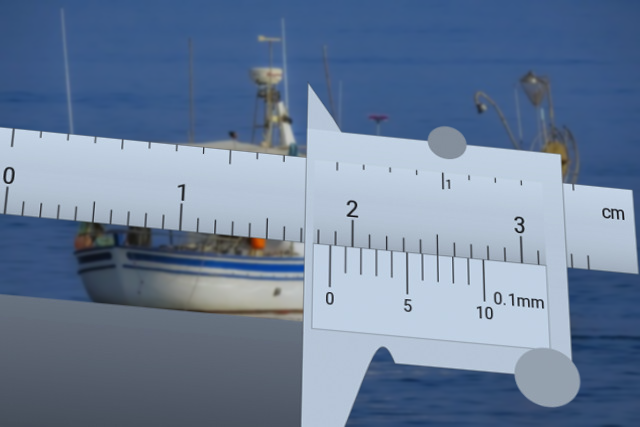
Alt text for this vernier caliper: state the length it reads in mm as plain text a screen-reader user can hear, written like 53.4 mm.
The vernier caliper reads 18.7 mm
